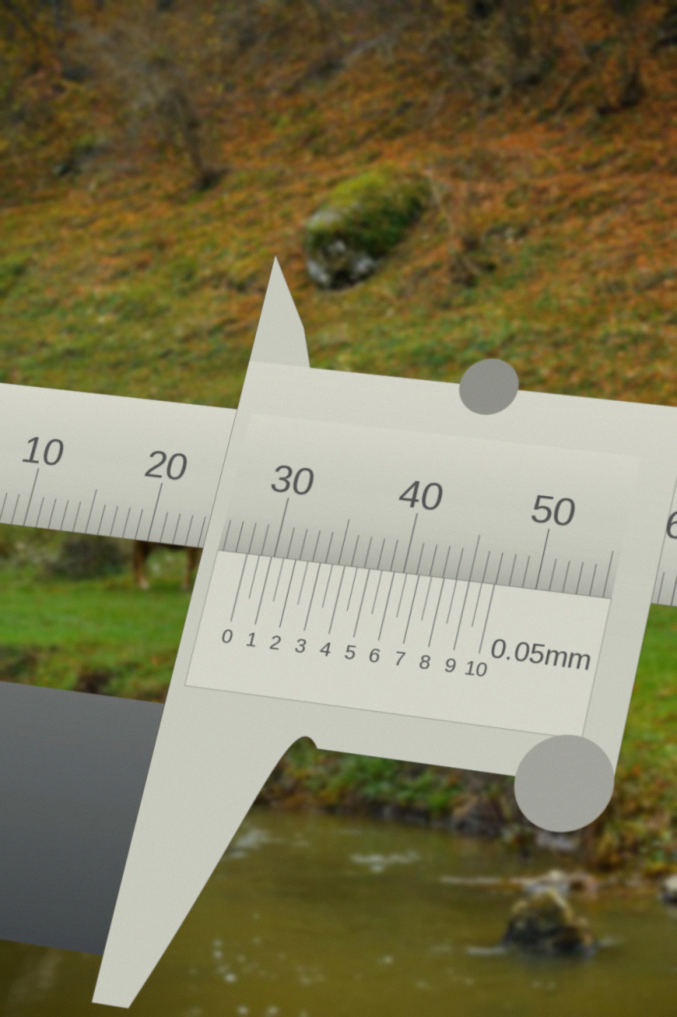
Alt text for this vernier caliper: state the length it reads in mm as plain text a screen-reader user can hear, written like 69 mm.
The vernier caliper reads 27.9 mm
